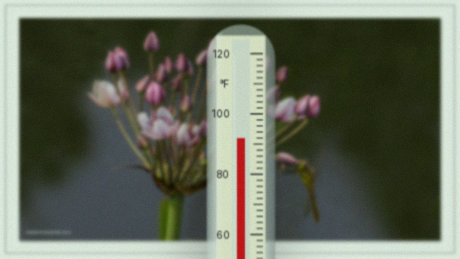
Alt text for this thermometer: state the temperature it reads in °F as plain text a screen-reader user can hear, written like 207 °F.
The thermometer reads 92 °F
